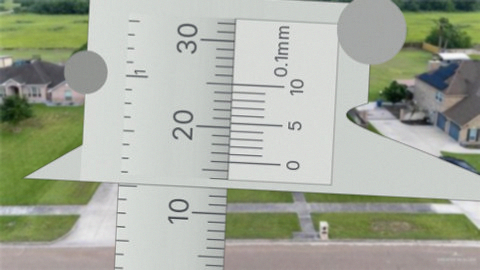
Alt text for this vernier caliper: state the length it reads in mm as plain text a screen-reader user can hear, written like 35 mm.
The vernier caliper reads 16.0 mm
